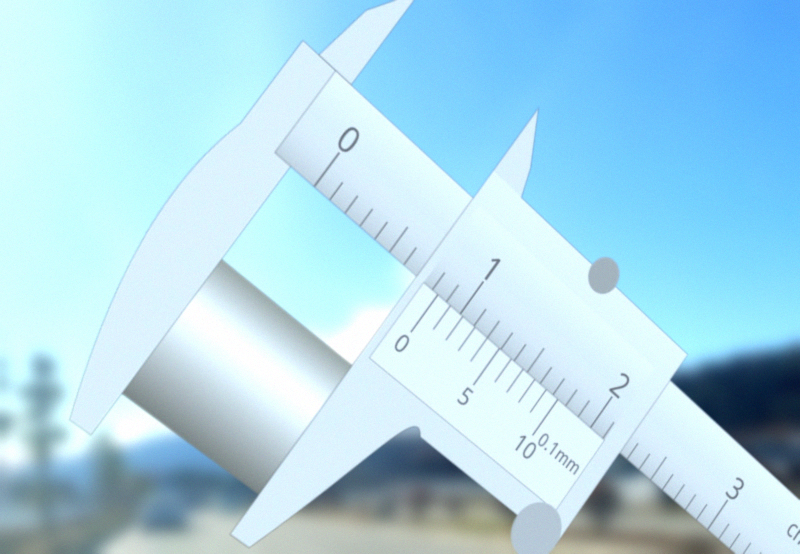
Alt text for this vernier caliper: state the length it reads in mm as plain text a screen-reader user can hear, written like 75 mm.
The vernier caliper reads 8.4 mm
